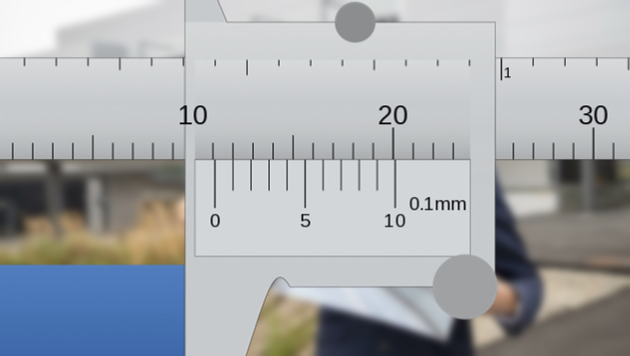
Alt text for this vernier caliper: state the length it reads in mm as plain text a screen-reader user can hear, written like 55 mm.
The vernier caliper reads 11.1 mm
